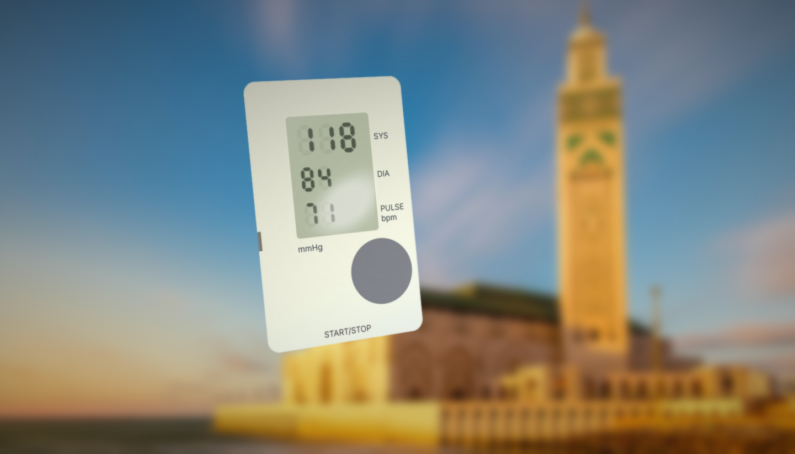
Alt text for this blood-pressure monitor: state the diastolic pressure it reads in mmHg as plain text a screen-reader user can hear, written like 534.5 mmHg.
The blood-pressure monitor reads 84 mmHg
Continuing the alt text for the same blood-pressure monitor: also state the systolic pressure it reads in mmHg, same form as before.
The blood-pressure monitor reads 118 mmHg
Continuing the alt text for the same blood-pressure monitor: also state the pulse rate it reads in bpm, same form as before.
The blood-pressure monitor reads 71 bpm
